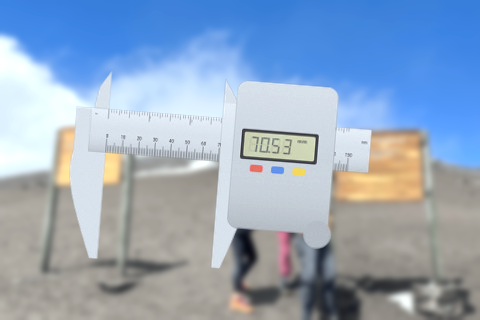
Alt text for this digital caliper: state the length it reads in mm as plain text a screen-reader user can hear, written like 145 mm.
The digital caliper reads 70.53 mm
